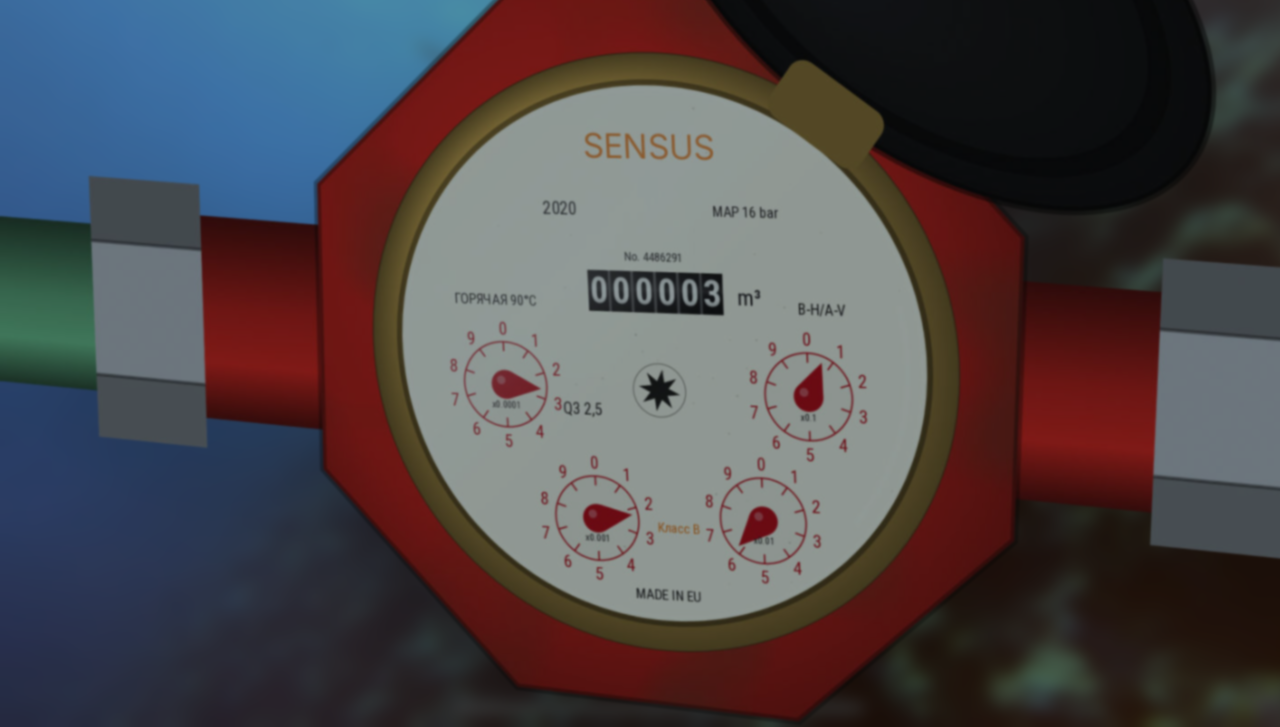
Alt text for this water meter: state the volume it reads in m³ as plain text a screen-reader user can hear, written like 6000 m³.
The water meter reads 3.0622 m³
